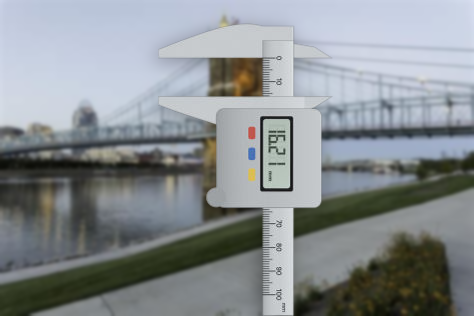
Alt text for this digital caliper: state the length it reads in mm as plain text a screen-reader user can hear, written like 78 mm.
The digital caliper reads 16.21 mm
